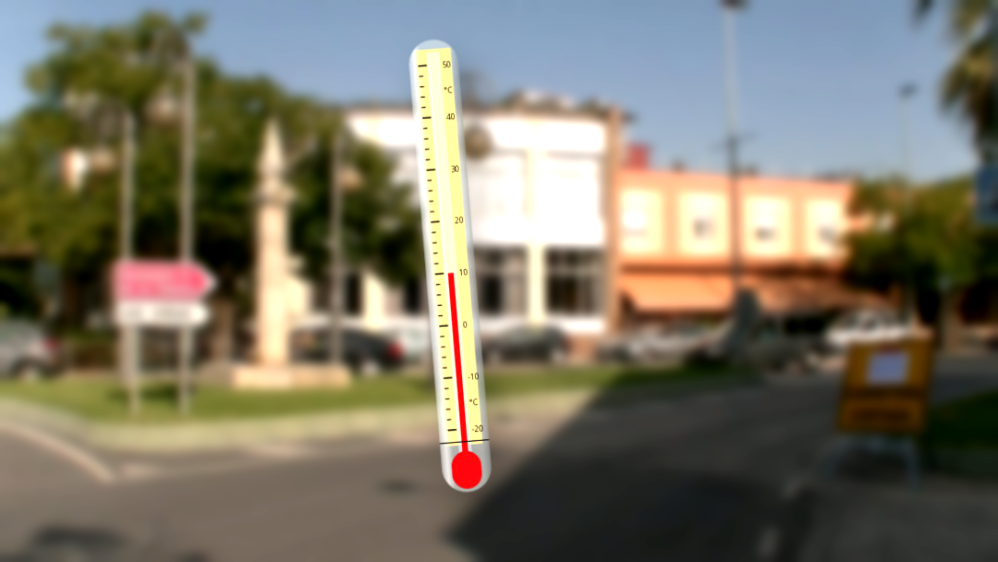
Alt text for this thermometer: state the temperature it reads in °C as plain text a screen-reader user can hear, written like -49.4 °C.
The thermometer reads 10 °C
